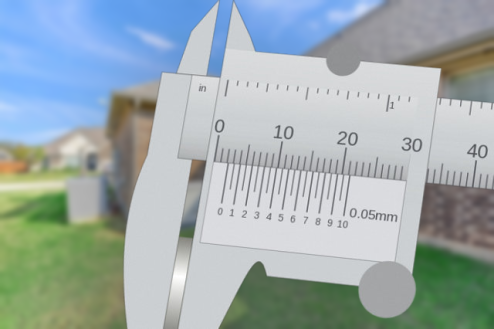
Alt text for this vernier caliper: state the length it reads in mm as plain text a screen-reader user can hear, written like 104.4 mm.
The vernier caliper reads 2.2 mm
